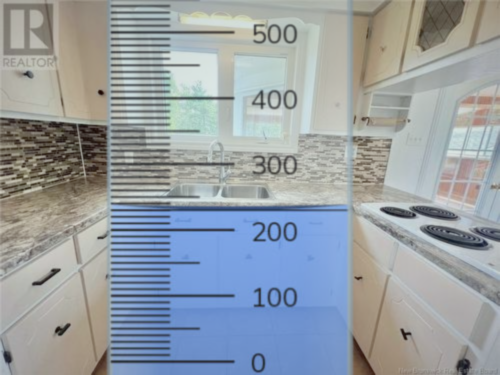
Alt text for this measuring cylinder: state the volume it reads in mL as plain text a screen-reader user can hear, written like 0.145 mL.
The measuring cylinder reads 230 mL
